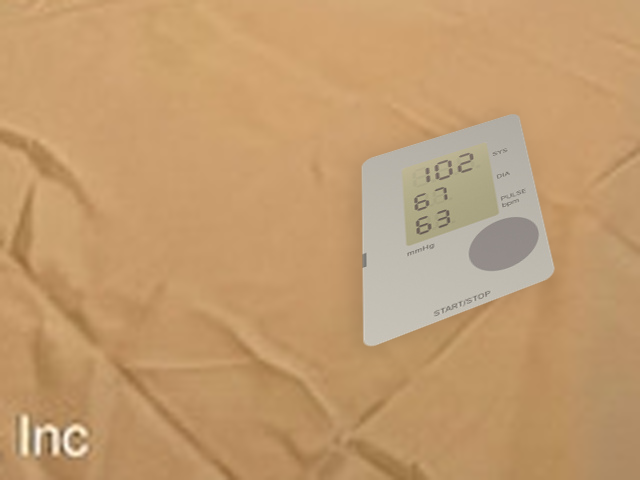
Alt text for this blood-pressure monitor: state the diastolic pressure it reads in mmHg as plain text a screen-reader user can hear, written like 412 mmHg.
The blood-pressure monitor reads 67 mmHg
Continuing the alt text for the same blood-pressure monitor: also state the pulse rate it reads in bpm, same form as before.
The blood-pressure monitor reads 63 bpm
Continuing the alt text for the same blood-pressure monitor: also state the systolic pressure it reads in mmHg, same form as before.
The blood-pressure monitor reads 102 mmHg
